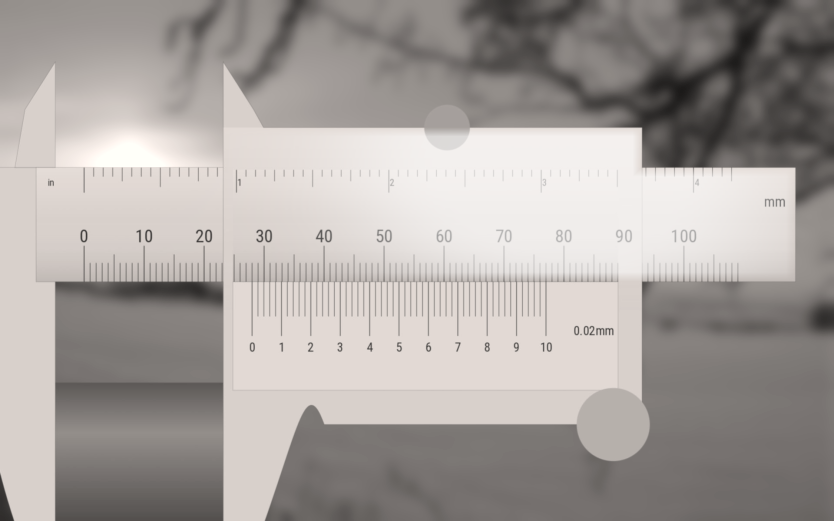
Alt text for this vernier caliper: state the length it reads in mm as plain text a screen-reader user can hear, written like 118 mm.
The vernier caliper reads 28.0 mm
